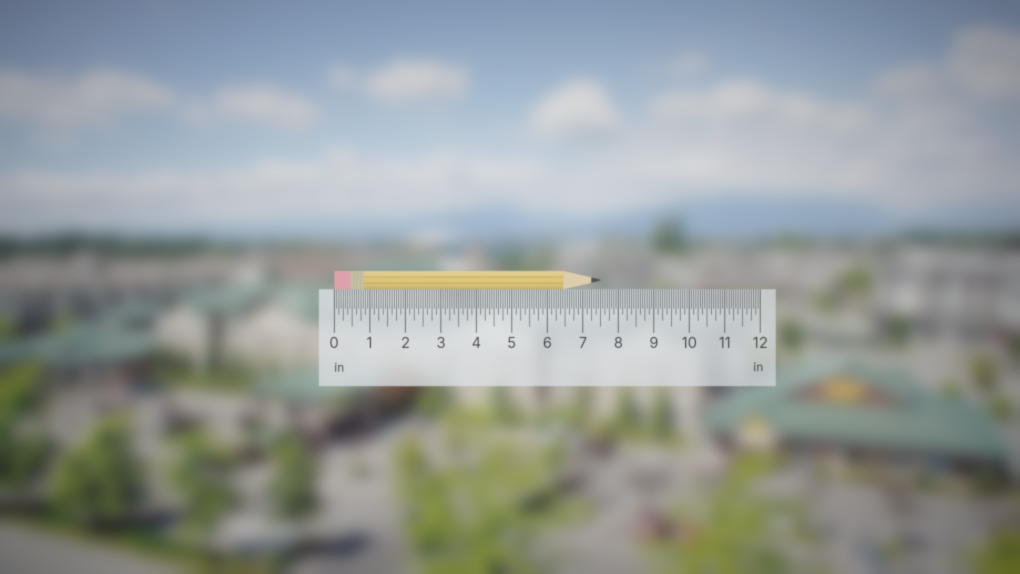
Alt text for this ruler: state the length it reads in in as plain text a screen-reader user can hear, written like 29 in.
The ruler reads 7.5 in
